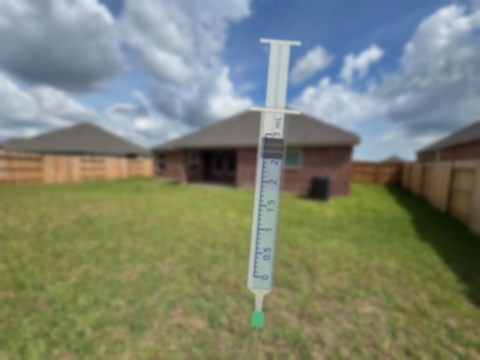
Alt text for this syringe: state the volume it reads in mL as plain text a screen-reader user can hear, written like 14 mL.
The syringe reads 2.5 mL
